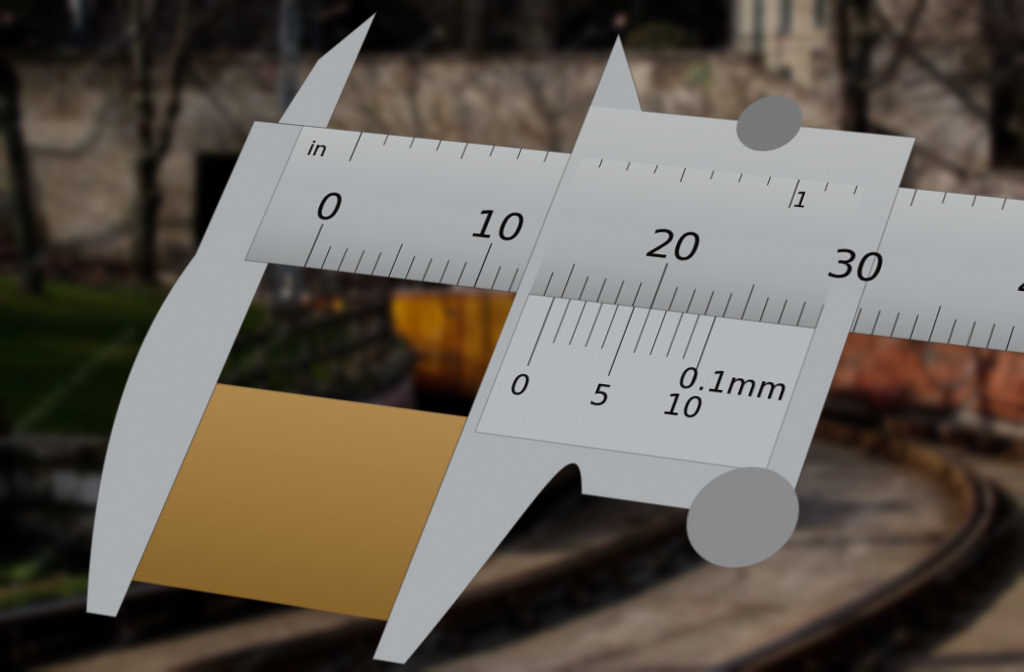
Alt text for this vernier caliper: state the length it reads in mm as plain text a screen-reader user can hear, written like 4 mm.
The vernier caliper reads 14.6 mm
